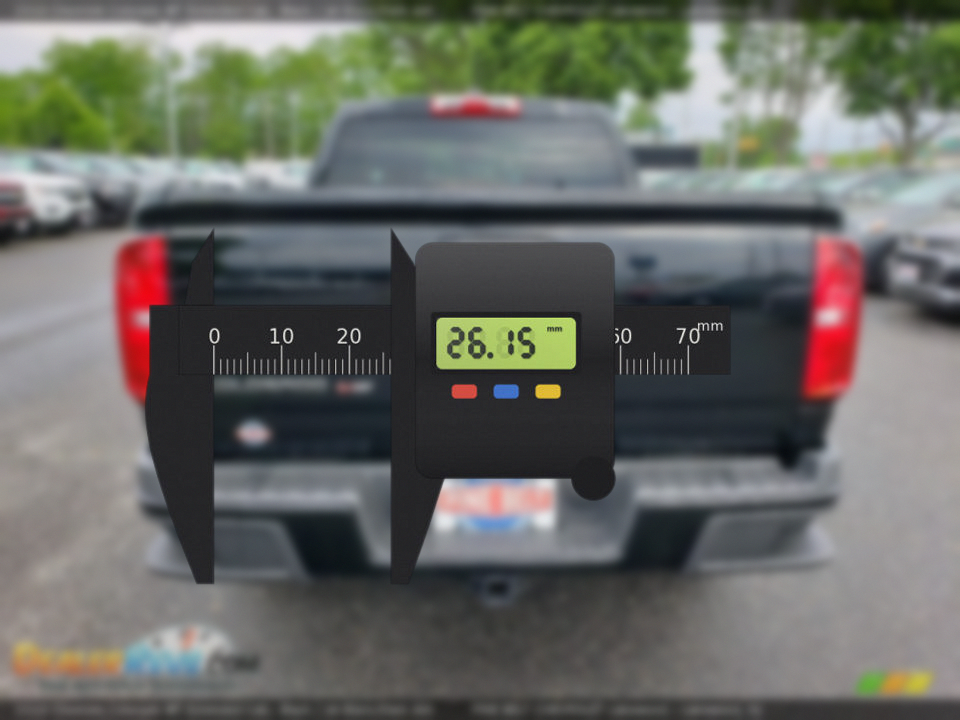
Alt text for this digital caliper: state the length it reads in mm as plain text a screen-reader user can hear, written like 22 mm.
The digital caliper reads 26.15 mm
